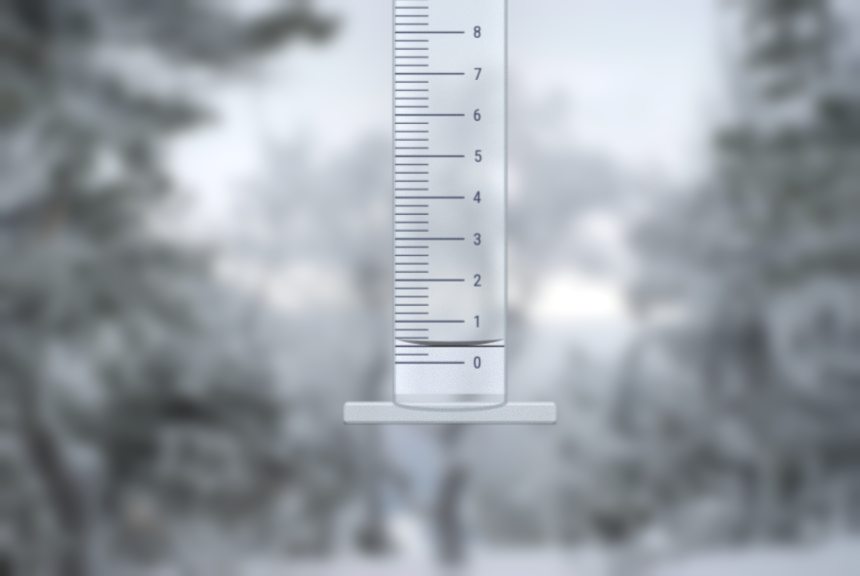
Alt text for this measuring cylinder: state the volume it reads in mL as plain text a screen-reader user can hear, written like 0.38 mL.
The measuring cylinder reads 0.4 mL
